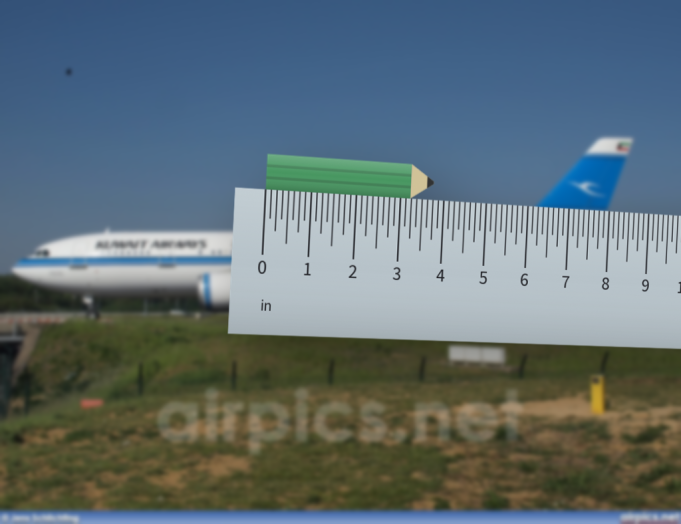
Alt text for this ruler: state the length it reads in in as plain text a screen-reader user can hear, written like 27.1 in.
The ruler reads 3.75 in
